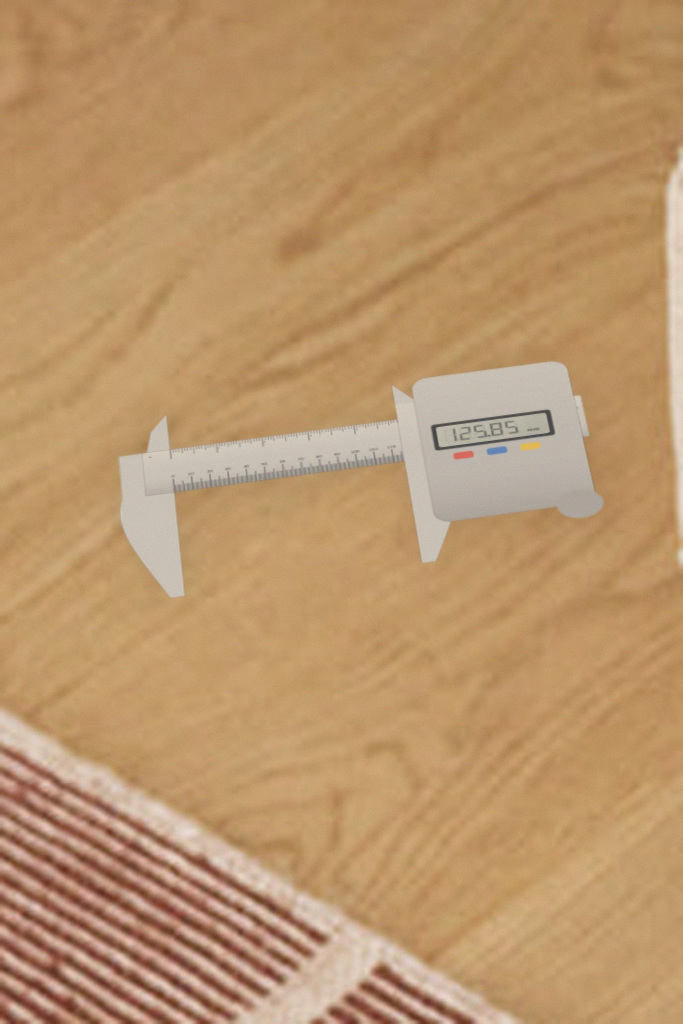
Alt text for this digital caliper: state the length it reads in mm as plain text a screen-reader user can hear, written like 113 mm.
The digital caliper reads 125.85 mm
